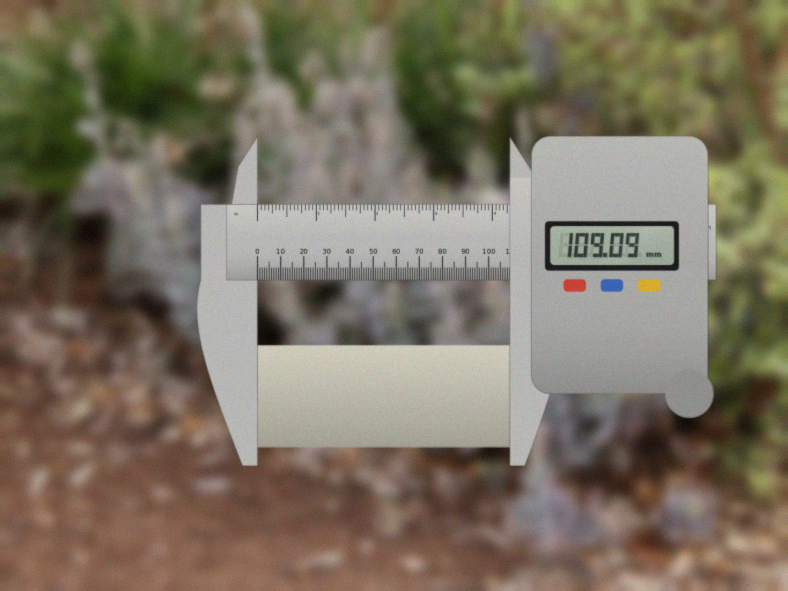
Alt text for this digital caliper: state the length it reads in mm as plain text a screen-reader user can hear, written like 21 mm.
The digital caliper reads 109.09 mm
